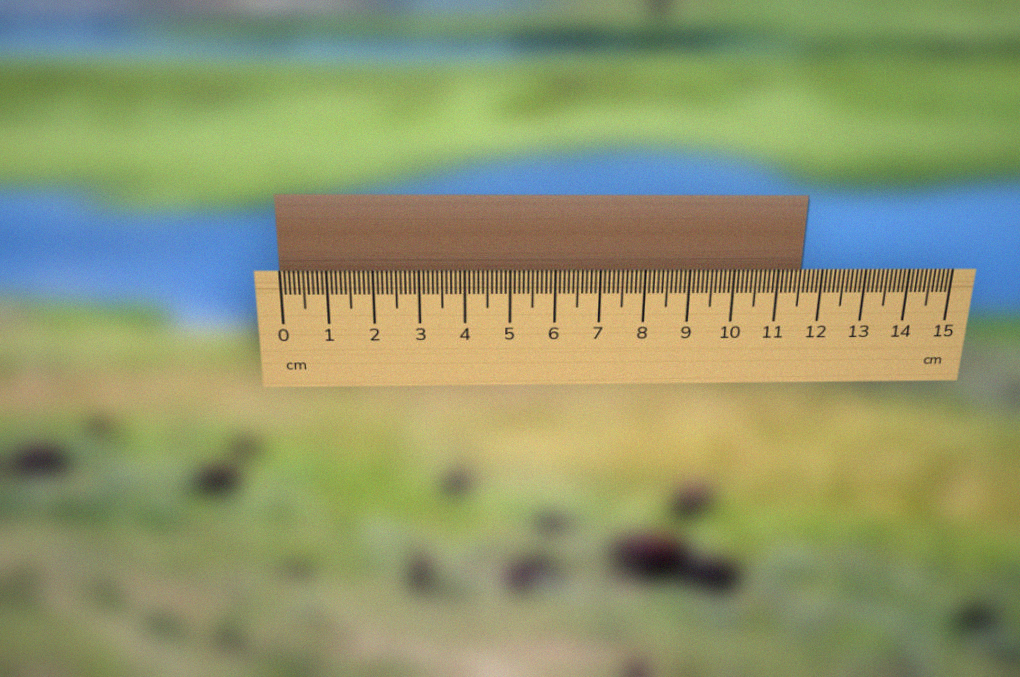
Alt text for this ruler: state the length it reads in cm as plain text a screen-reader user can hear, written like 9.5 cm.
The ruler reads 11.5 cm
